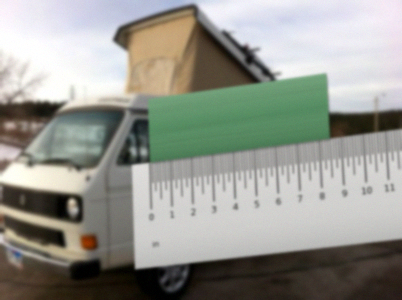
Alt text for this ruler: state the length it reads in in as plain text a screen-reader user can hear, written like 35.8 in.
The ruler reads 8.5 in
